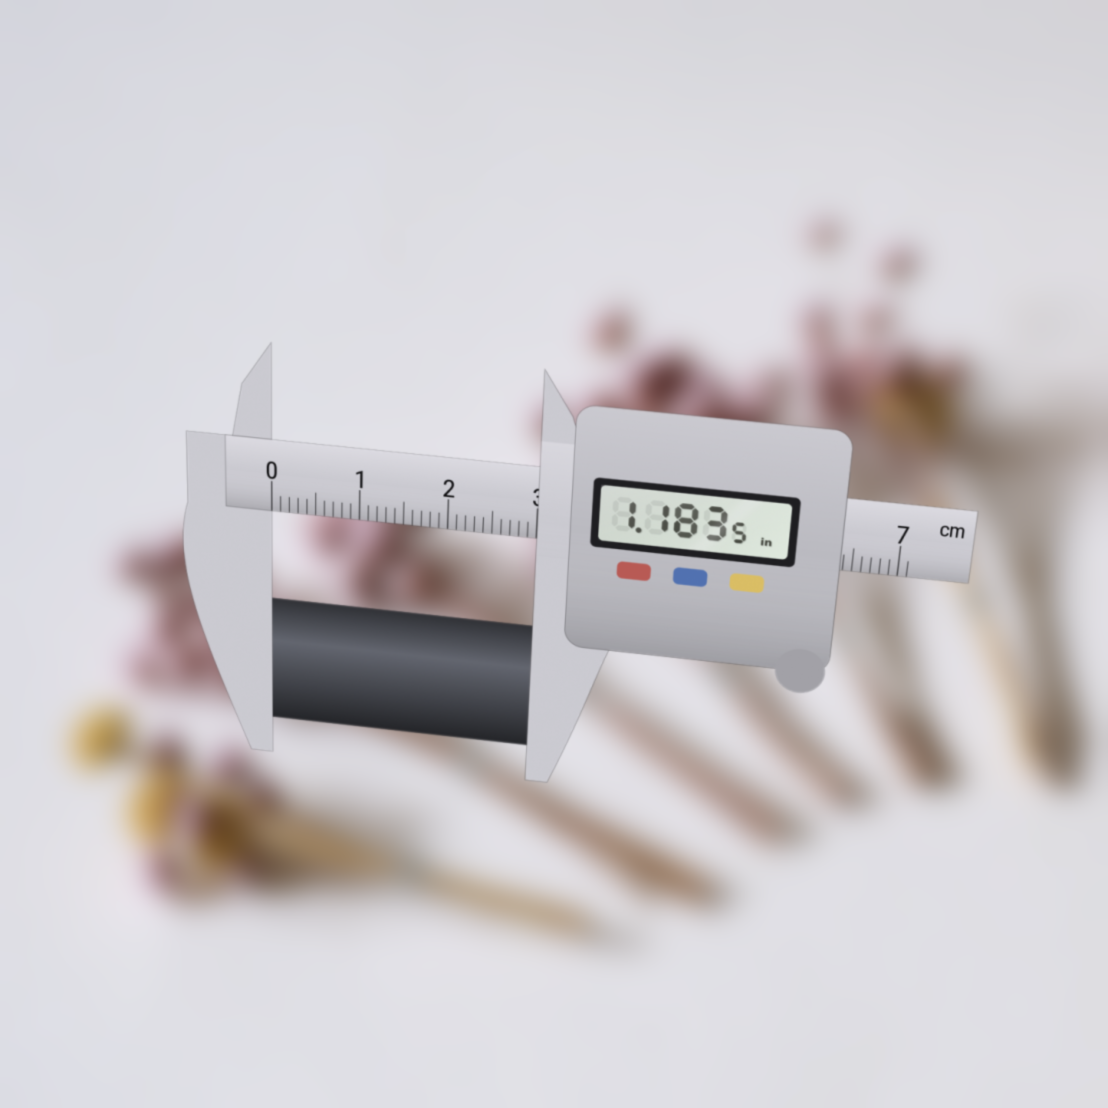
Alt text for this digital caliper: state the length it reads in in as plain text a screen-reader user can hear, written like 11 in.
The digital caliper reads 1.1835 in
